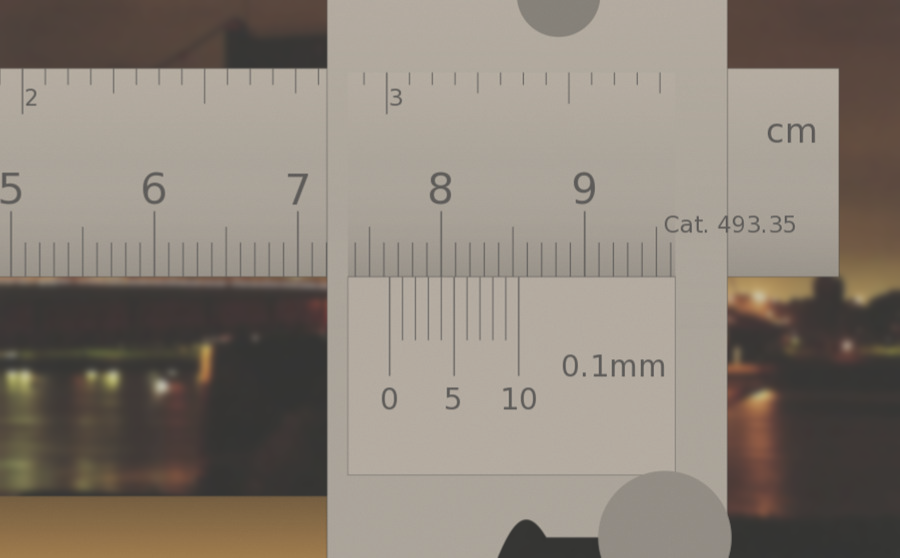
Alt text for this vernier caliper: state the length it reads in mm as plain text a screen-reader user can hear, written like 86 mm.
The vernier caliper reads 76.4 mm
